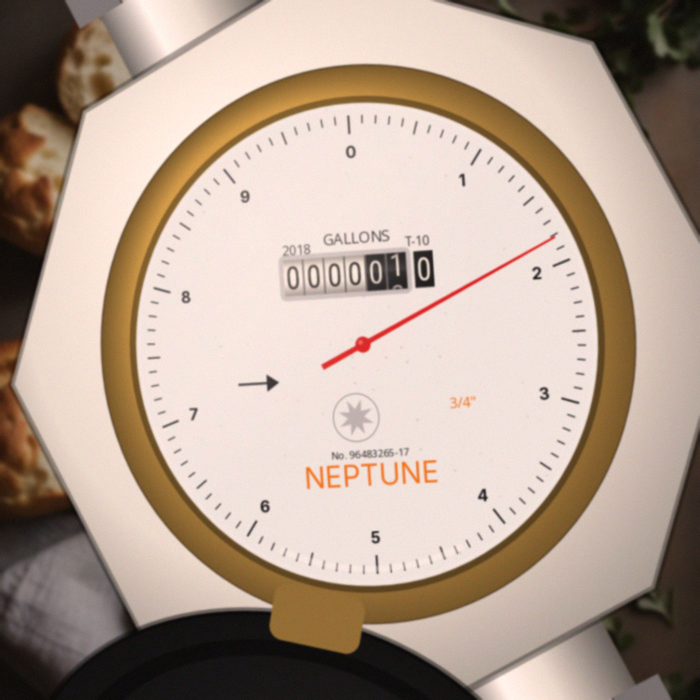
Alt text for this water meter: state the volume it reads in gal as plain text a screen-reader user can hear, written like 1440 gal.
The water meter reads 11.8 gal
